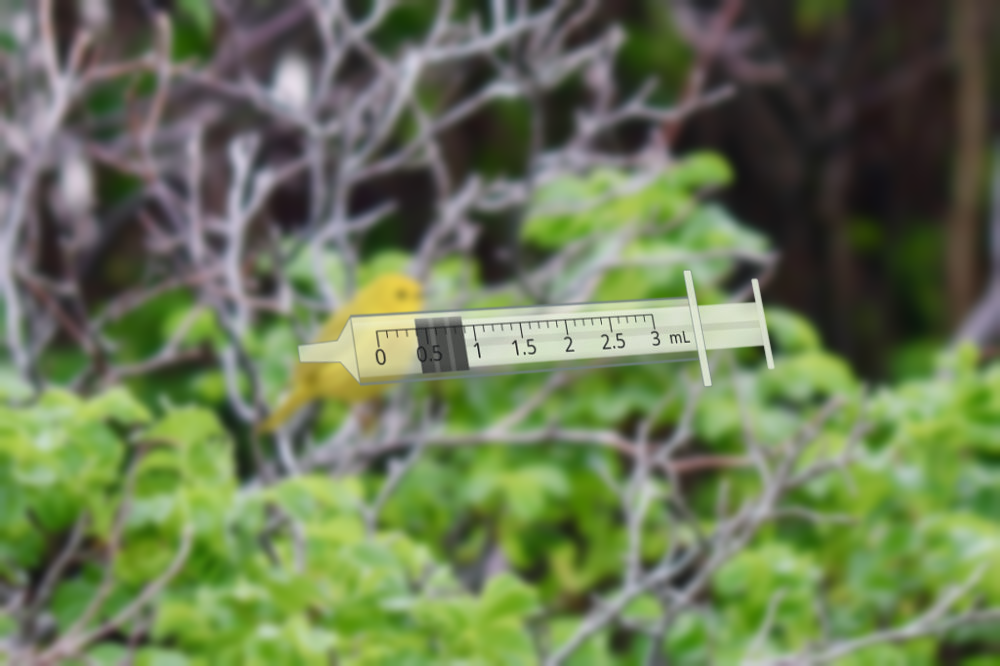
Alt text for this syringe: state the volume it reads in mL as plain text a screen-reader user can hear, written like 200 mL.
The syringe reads 0.4 mL
